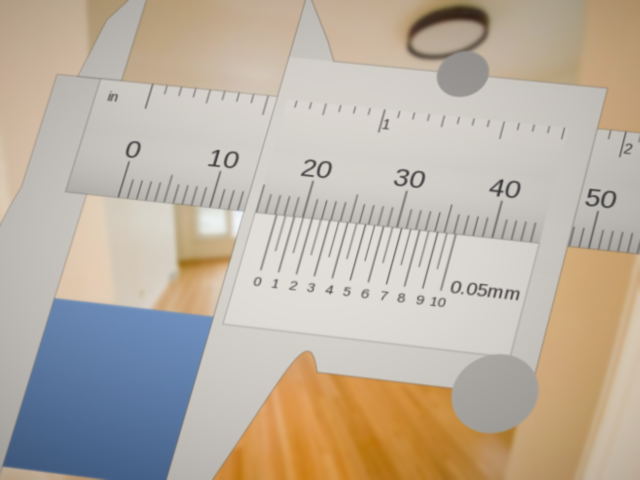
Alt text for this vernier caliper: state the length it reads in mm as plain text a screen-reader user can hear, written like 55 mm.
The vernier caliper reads 17.2 mm
